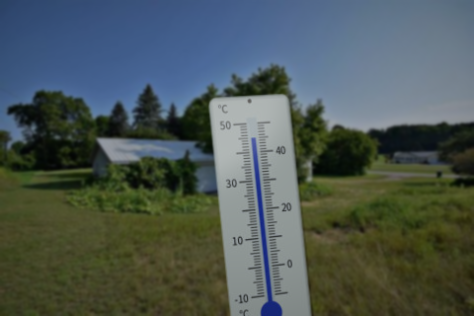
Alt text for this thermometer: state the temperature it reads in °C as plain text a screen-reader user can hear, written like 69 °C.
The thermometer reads 45 °C
